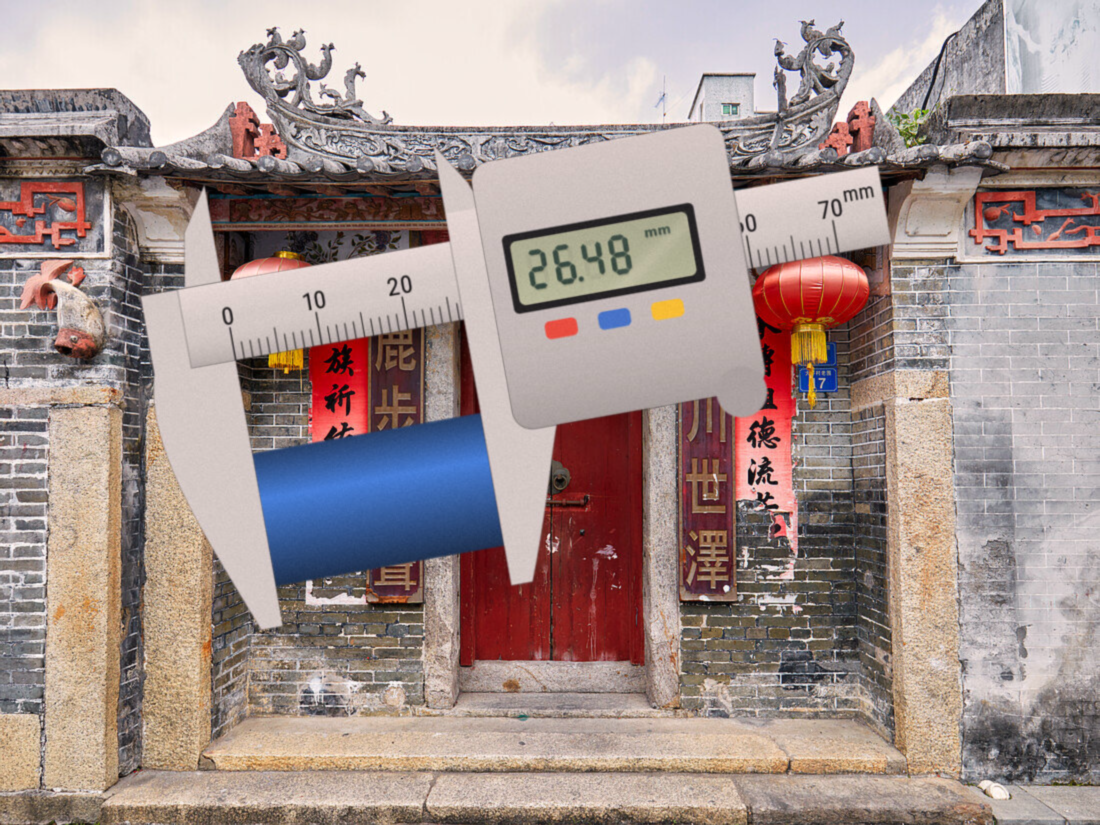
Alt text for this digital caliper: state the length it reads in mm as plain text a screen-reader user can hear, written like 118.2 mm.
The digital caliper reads 26.48 mm
